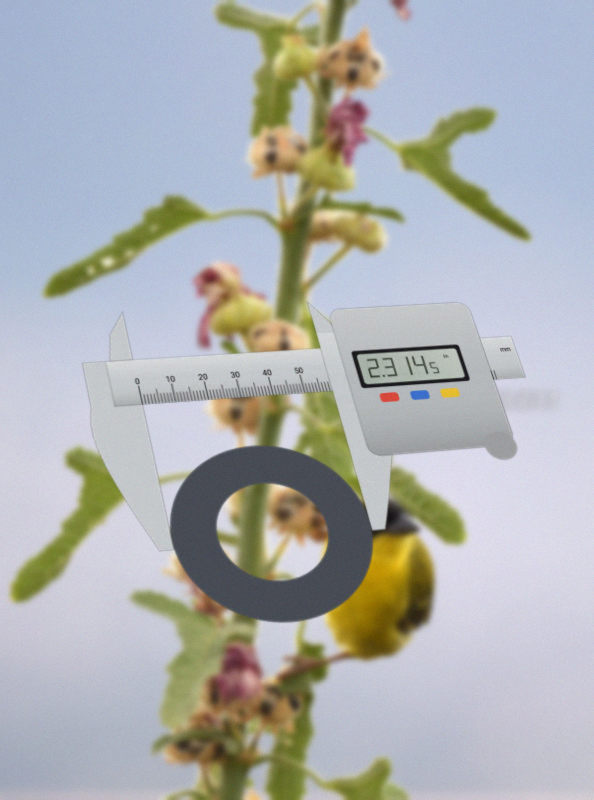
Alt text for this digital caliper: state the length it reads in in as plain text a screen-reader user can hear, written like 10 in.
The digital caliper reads 2.3145 in
